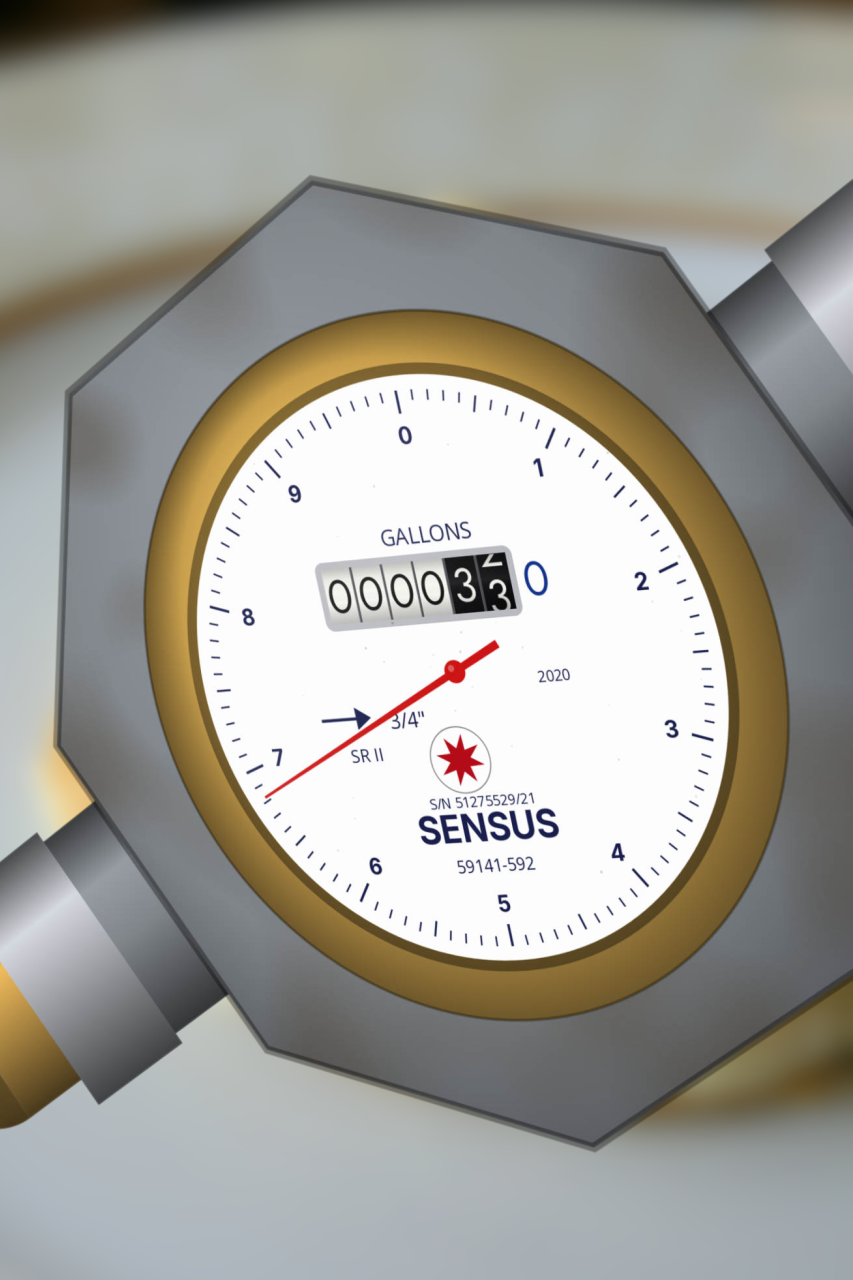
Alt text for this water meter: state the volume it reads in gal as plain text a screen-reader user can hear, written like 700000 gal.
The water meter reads 326.8 gal
